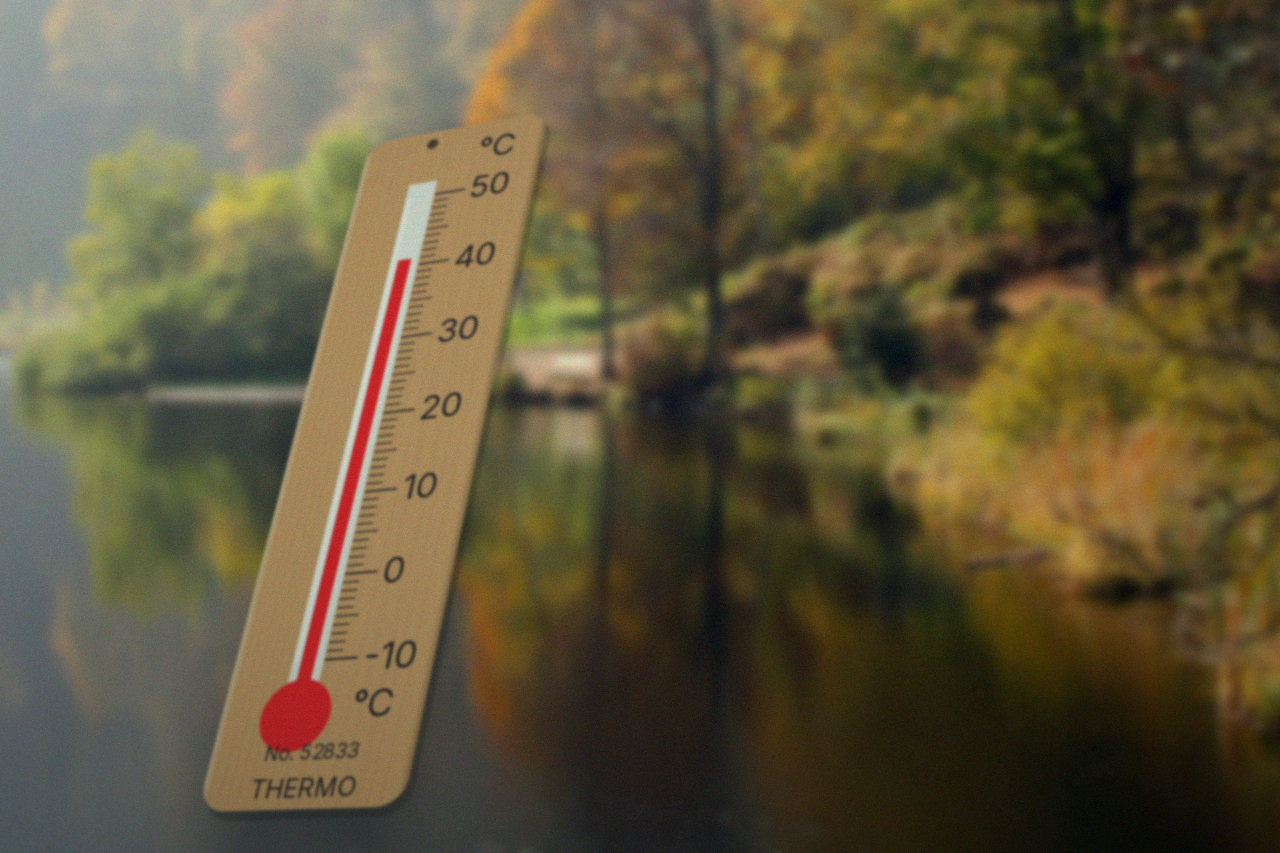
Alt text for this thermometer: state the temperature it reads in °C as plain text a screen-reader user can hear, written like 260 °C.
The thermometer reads 41 °C
